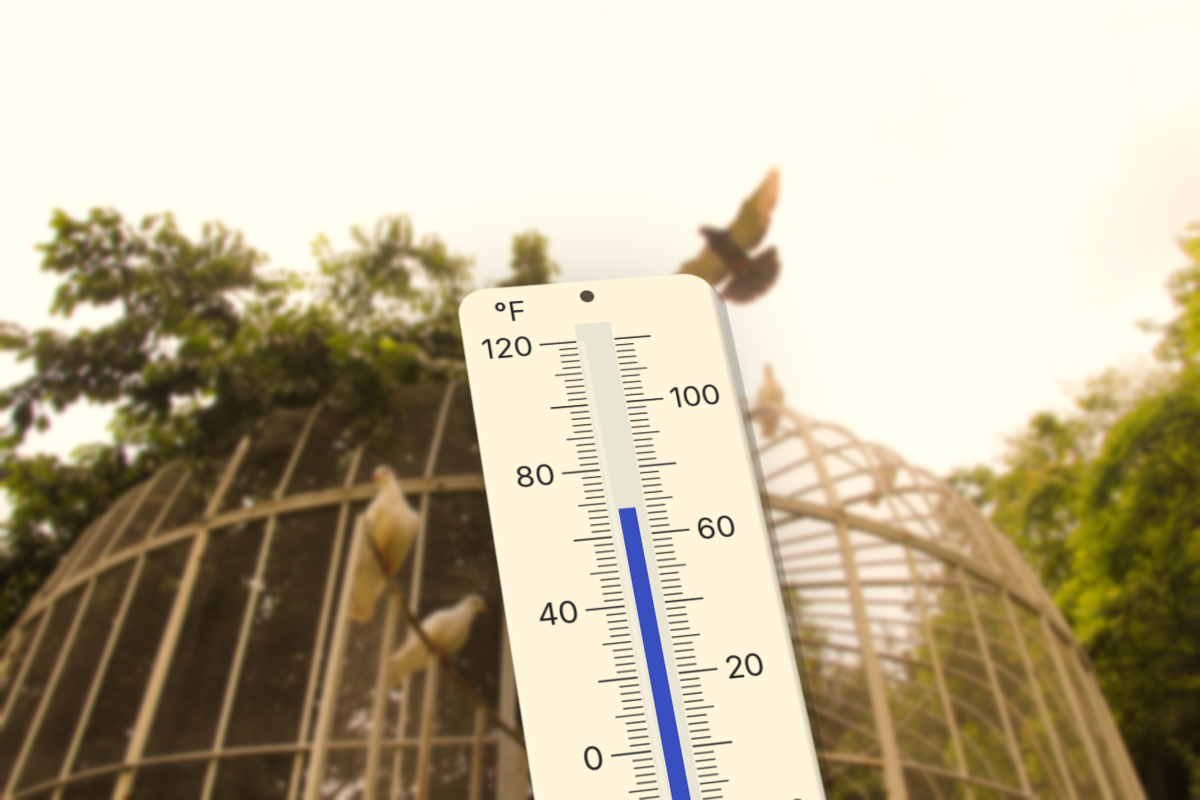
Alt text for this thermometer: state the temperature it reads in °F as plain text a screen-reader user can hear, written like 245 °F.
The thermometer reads 68 °F
